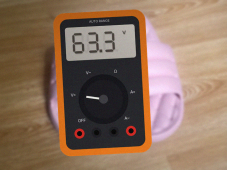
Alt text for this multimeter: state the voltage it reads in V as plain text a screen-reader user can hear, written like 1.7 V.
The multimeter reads 63.3 V
